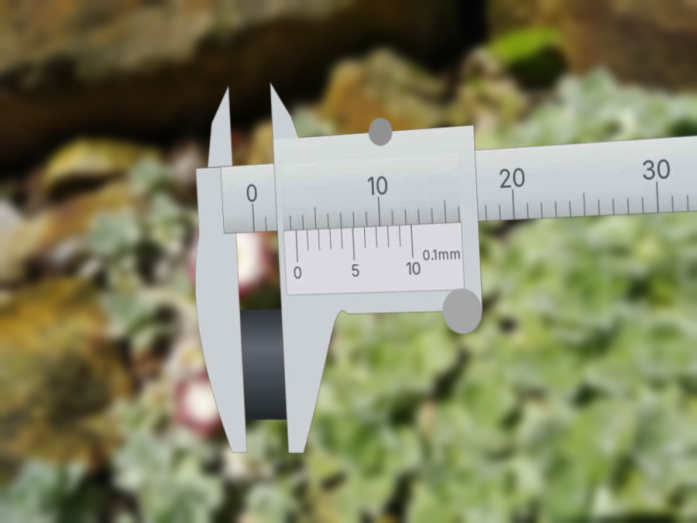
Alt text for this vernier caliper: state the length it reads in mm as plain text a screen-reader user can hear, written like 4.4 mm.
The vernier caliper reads 3.4 mm
